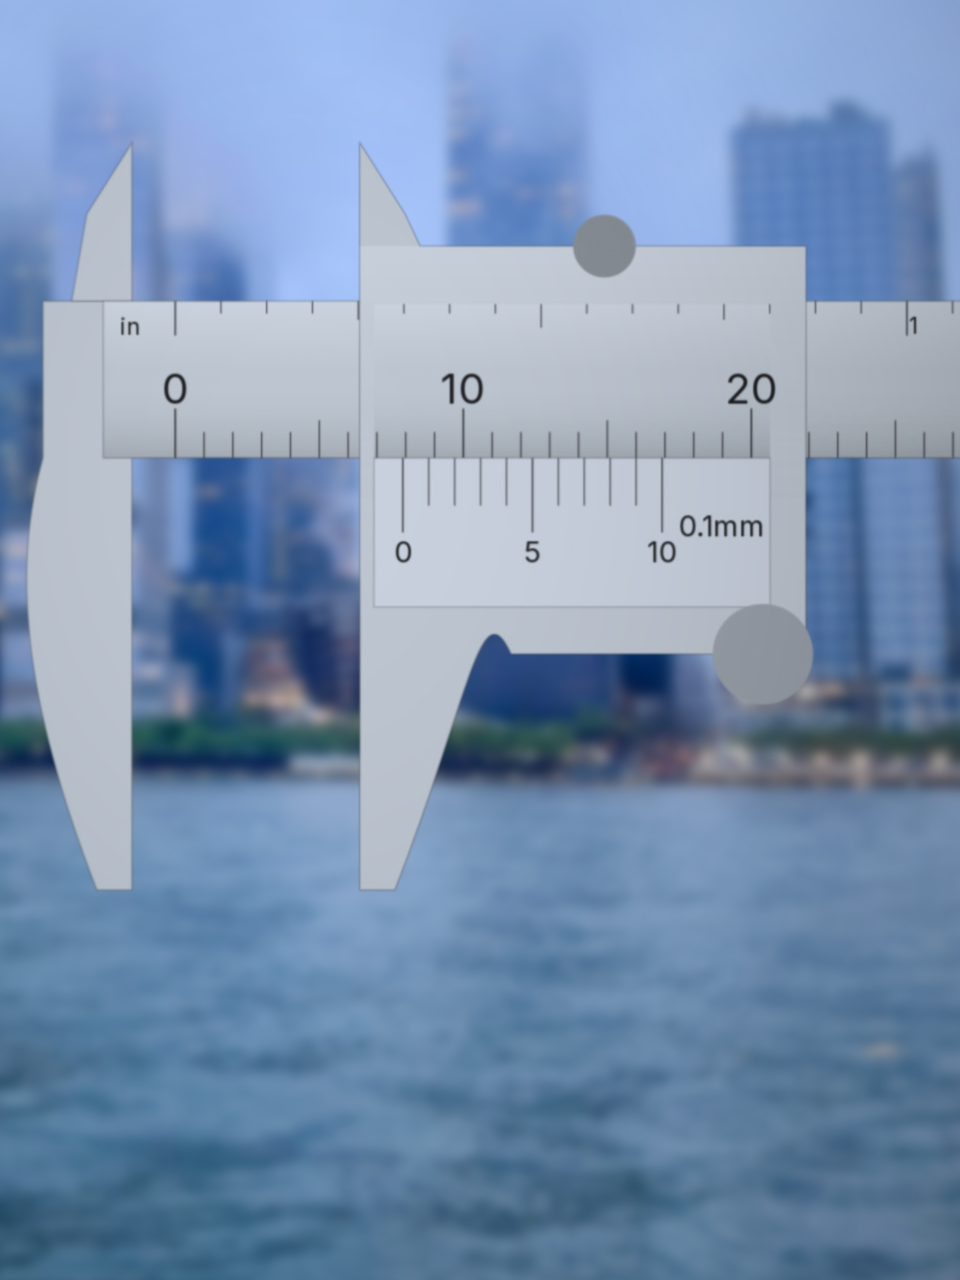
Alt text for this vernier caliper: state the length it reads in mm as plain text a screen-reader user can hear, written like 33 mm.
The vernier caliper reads 7.9 mm
